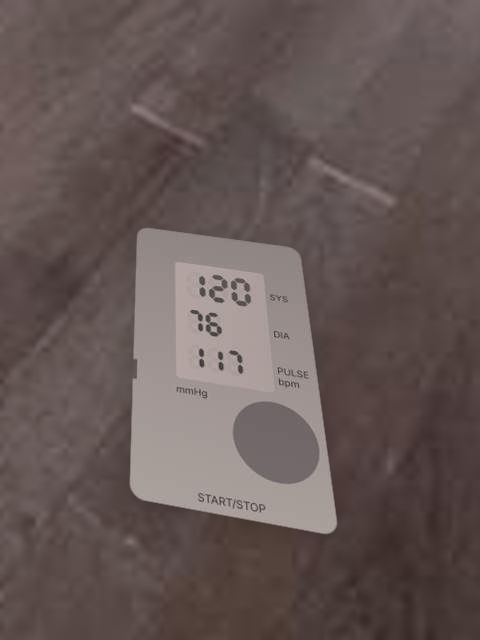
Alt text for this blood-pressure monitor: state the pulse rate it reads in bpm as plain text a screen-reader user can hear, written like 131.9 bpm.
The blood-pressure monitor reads 117 bpm
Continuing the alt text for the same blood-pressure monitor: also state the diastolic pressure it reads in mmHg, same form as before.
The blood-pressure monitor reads 76 mmHg
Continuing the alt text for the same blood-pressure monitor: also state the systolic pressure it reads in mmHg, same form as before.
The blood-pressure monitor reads 120 mmHg
